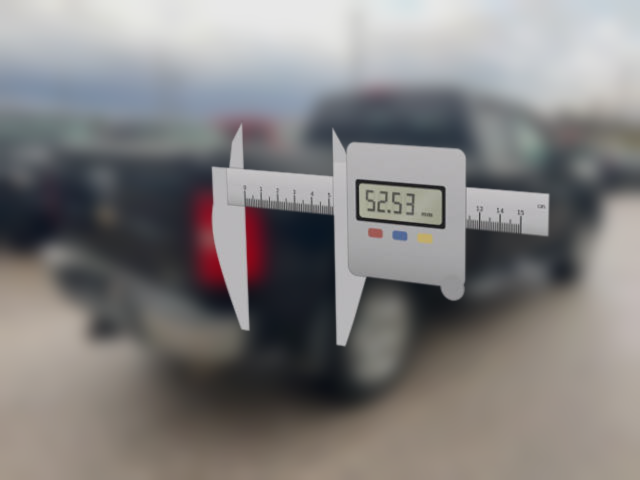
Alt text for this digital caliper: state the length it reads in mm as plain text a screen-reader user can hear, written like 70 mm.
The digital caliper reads 52.53 mm
